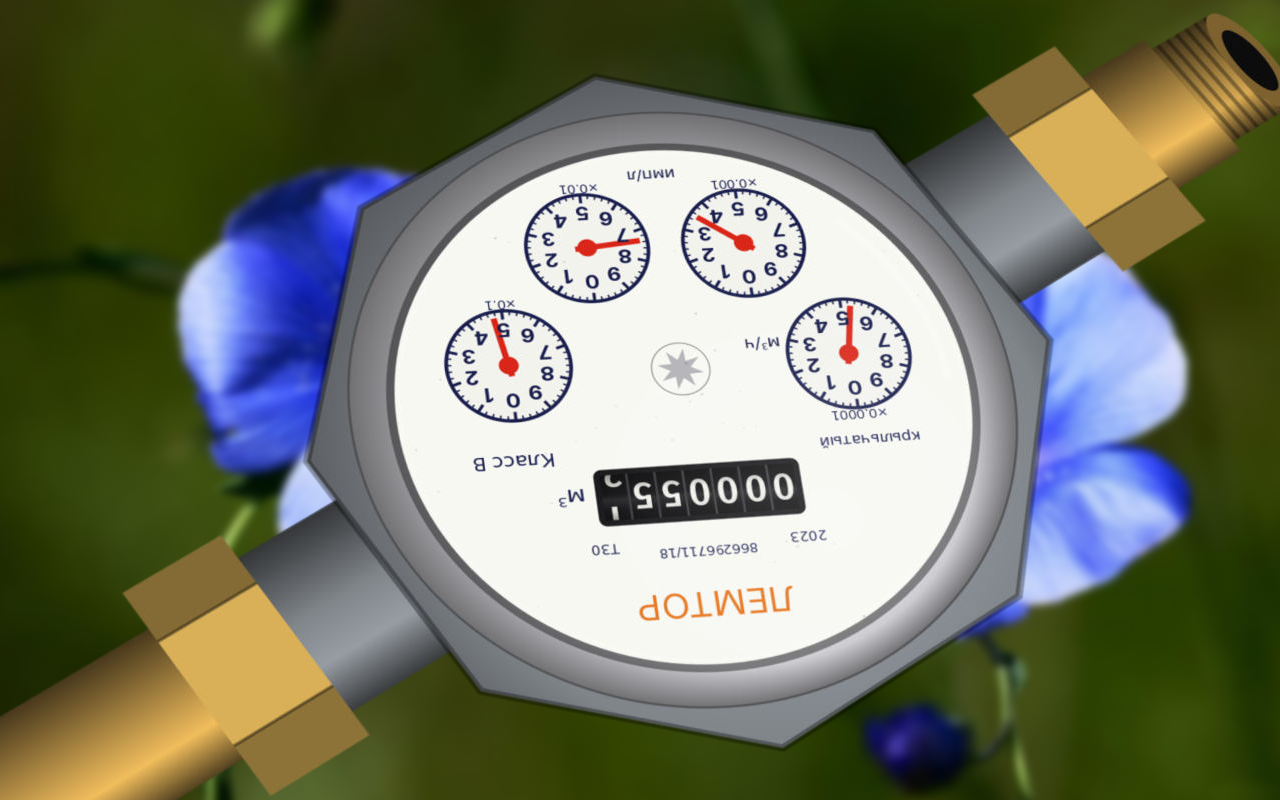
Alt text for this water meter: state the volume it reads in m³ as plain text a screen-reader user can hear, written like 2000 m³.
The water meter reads 551.4735 m³
